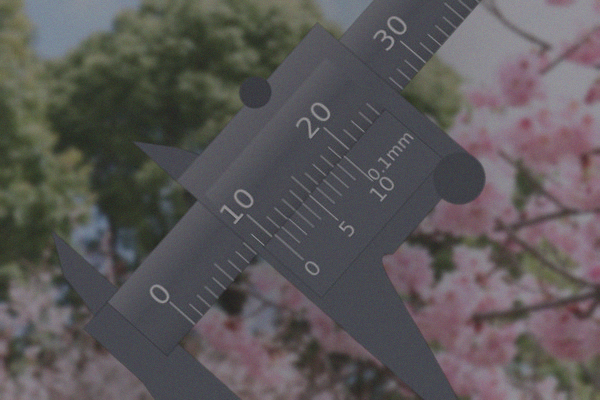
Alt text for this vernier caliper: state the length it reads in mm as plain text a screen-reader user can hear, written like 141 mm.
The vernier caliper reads 10.3 mm
